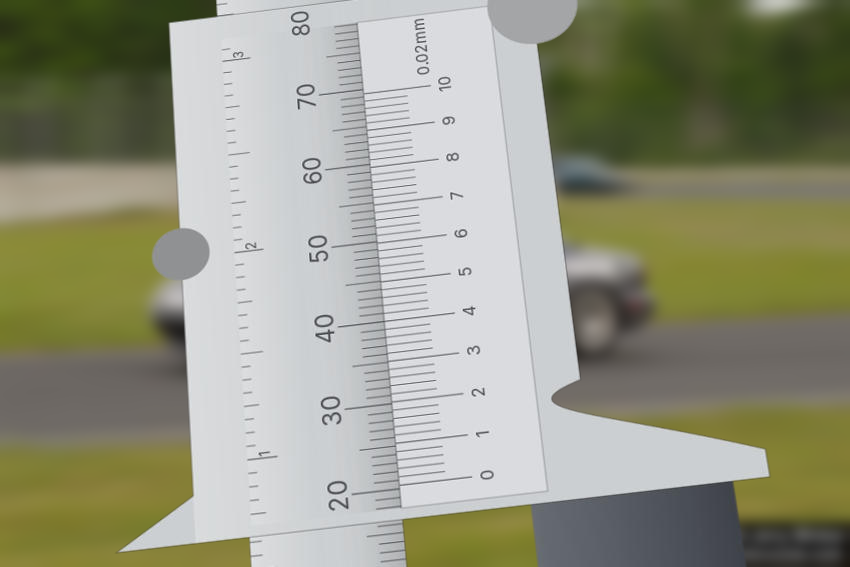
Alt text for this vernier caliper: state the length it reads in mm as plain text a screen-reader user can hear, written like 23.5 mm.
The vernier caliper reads 20.4 mm
